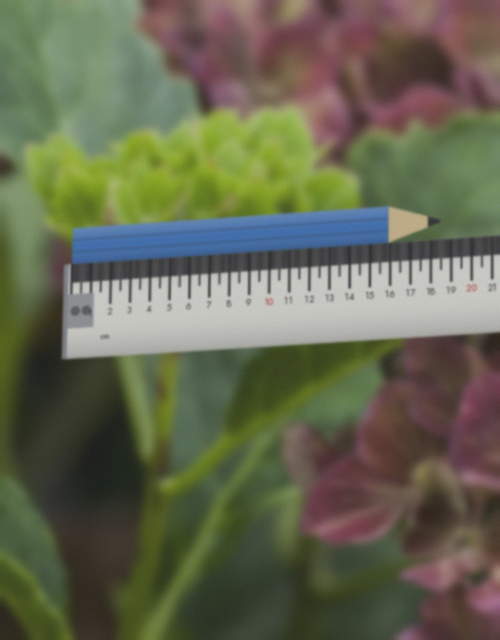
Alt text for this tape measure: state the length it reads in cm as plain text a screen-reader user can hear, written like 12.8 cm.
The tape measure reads 18.5 cm
